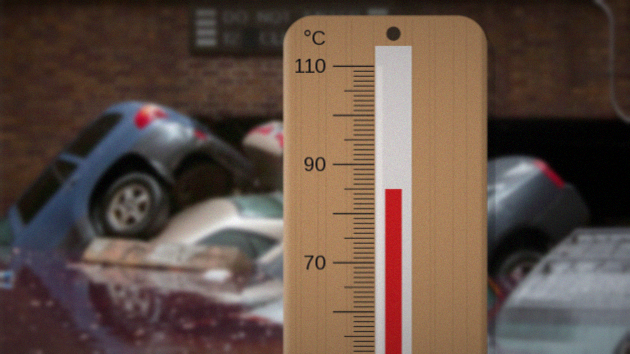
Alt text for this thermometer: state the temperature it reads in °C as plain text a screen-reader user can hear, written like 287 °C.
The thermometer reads 85 °C
